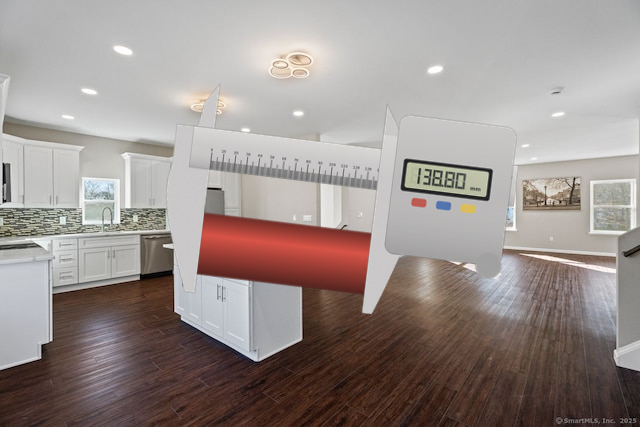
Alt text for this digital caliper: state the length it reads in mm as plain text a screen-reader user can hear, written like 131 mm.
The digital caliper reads 138.80 mm
